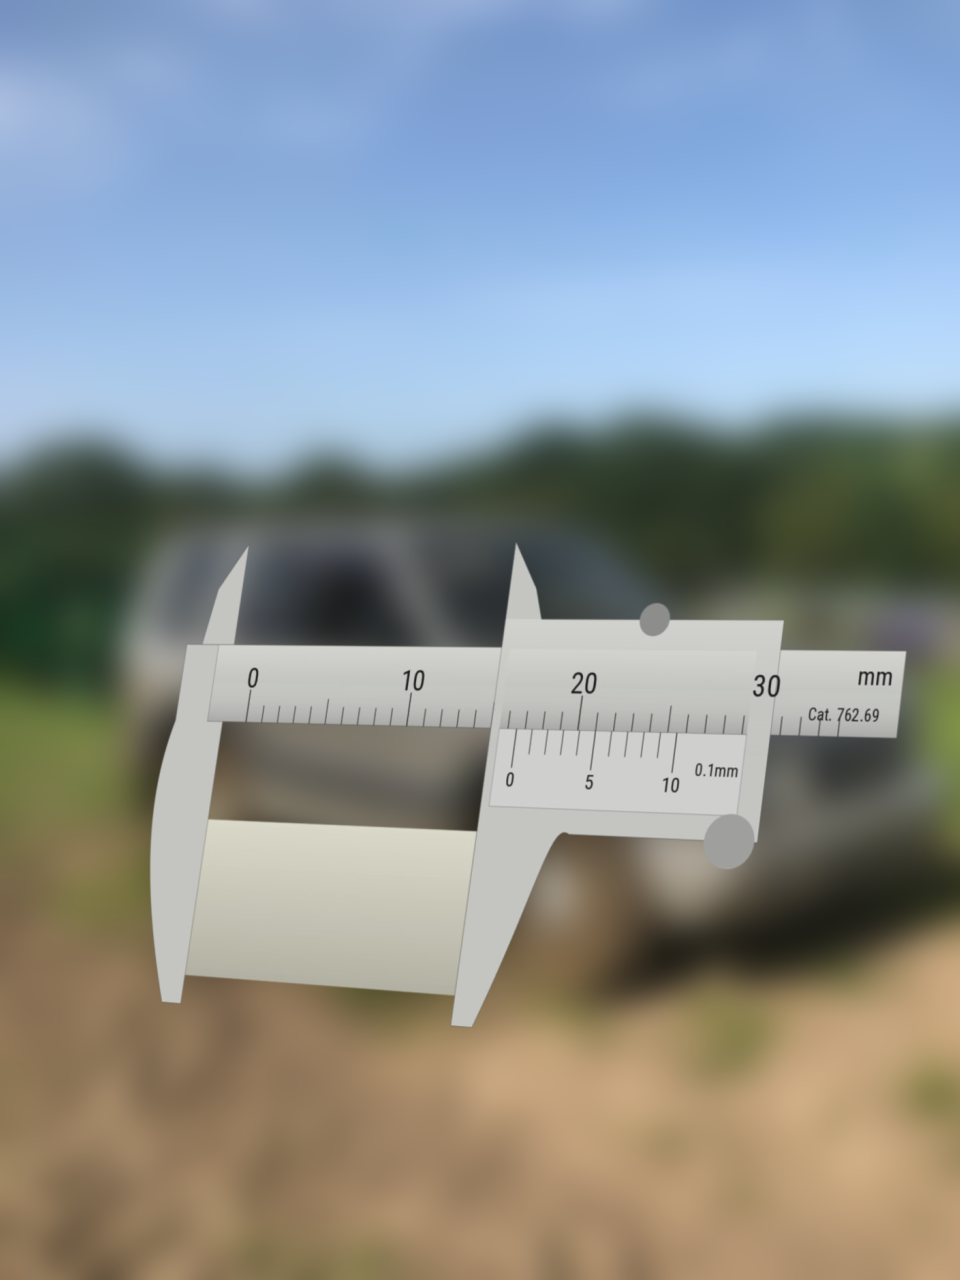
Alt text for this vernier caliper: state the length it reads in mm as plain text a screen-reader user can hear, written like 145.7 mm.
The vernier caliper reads 16.5 mm
